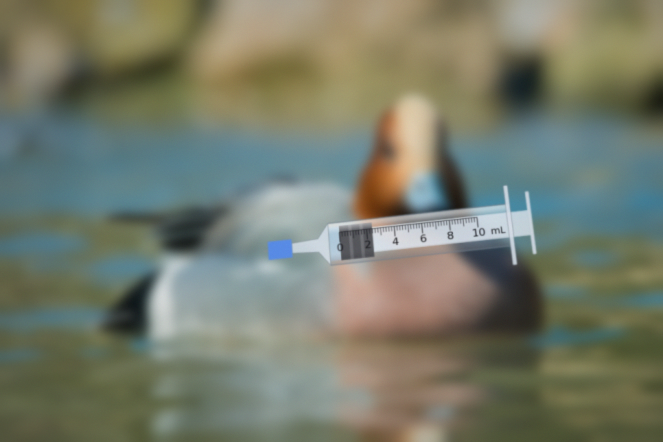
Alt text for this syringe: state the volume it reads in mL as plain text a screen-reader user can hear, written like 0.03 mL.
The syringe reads 0 mL
